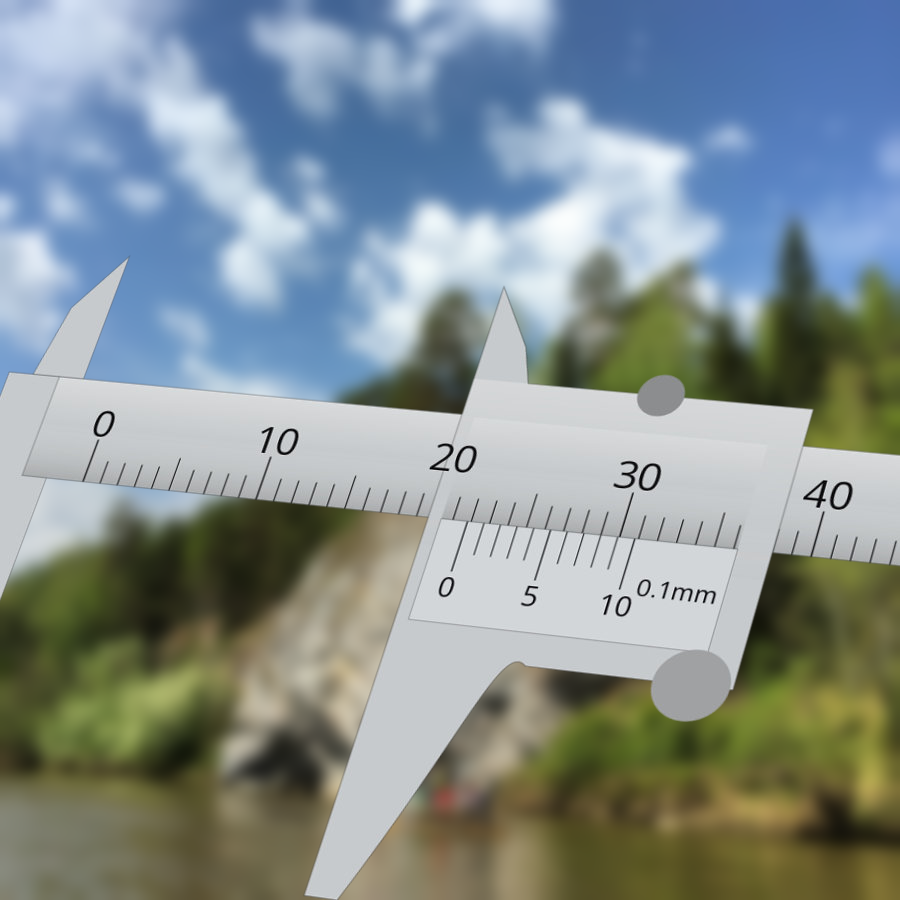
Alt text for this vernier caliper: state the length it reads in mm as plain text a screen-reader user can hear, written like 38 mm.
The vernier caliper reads 21.8 mm
